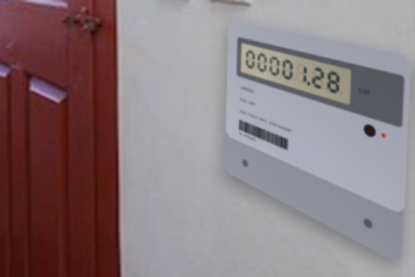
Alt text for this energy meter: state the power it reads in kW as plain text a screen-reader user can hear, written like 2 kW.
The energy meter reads 1.28 kW
